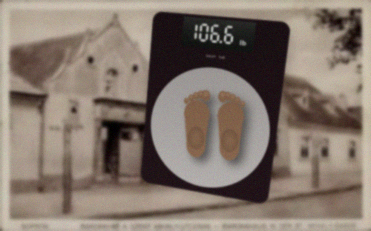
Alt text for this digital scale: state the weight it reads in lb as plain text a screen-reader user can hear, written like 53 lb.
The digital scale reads 106.6 lb
